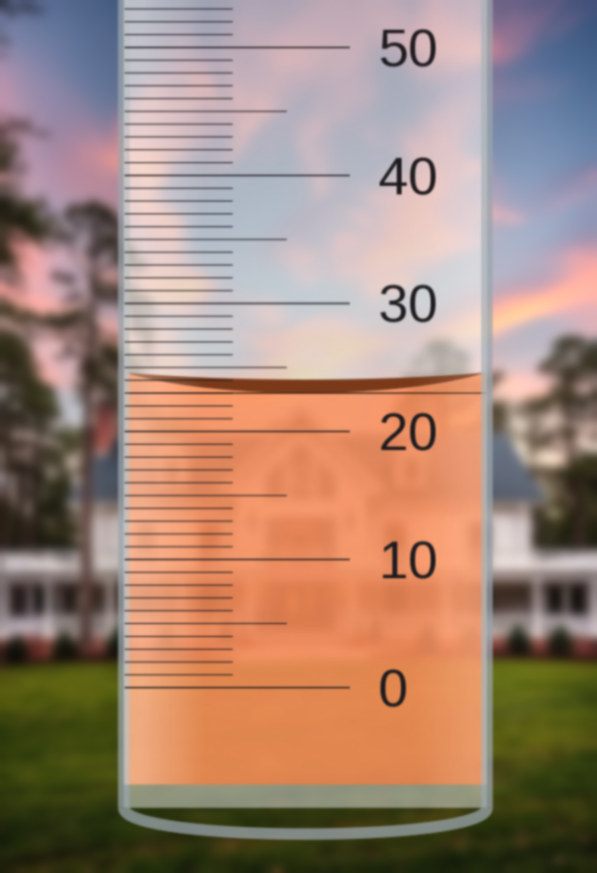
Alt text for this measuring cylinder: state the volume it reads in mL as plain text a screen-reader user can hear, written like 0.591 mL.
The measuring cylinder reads 23 mL
